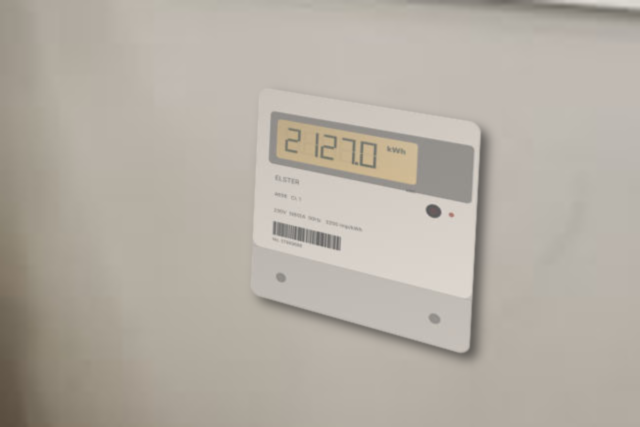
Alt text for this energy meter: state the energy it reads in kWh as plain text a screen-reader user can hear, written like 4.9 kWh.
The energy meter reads 2127.0 kWh
